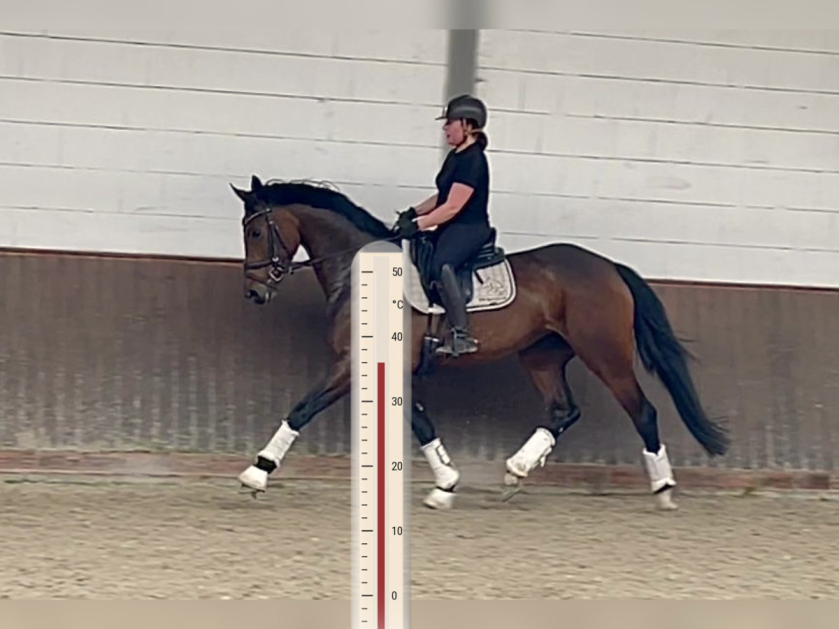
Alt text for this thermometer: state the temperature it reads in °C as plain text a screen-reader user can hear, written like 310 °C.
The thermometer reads 36 °C
